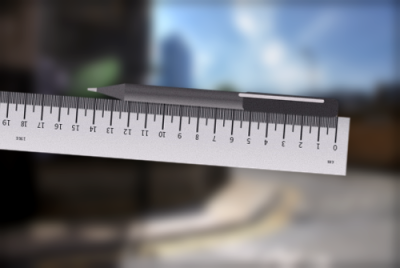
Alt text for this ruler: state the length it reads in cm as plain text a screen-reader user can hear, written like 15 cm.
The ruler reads 14.5 cm
